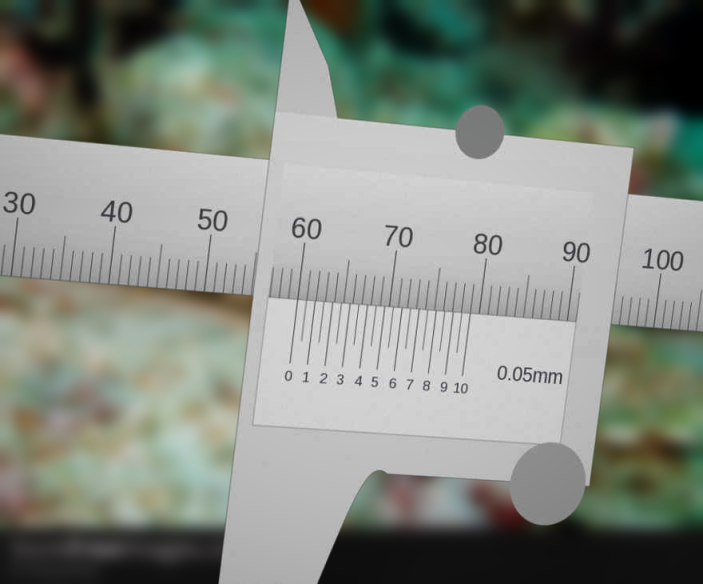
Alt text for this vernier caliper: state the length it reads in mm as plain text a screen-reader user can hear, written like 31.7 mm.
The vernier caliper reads 60.0 mm
